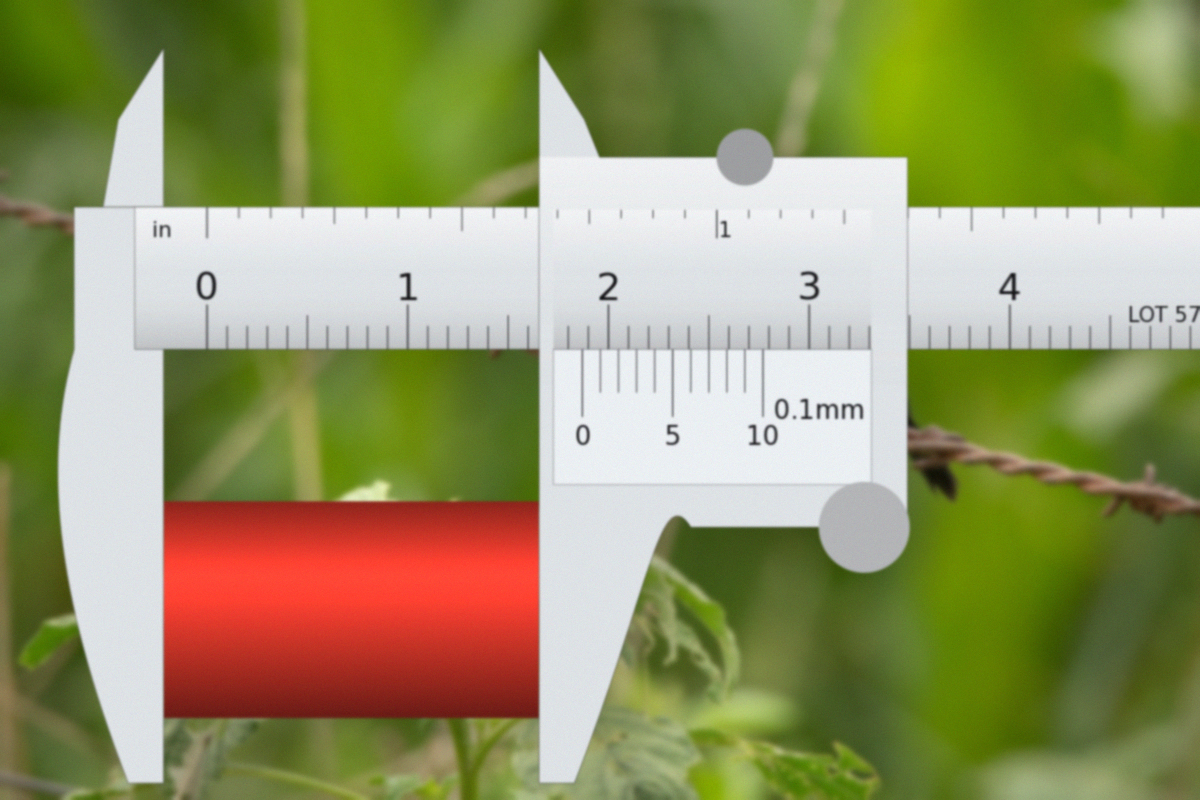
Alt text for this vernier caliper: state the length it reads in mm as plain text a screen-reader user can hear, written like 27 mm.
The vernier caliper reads 18.7 mm
